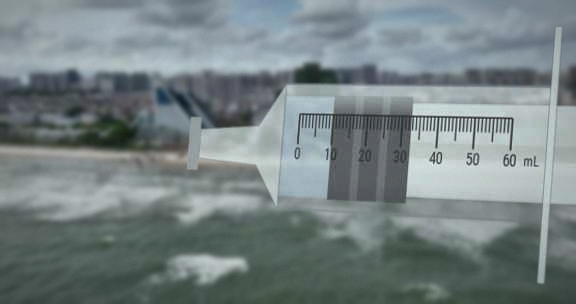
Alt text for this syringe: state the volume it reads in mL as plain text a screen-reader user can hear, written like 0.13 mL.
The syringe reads 10 mL
